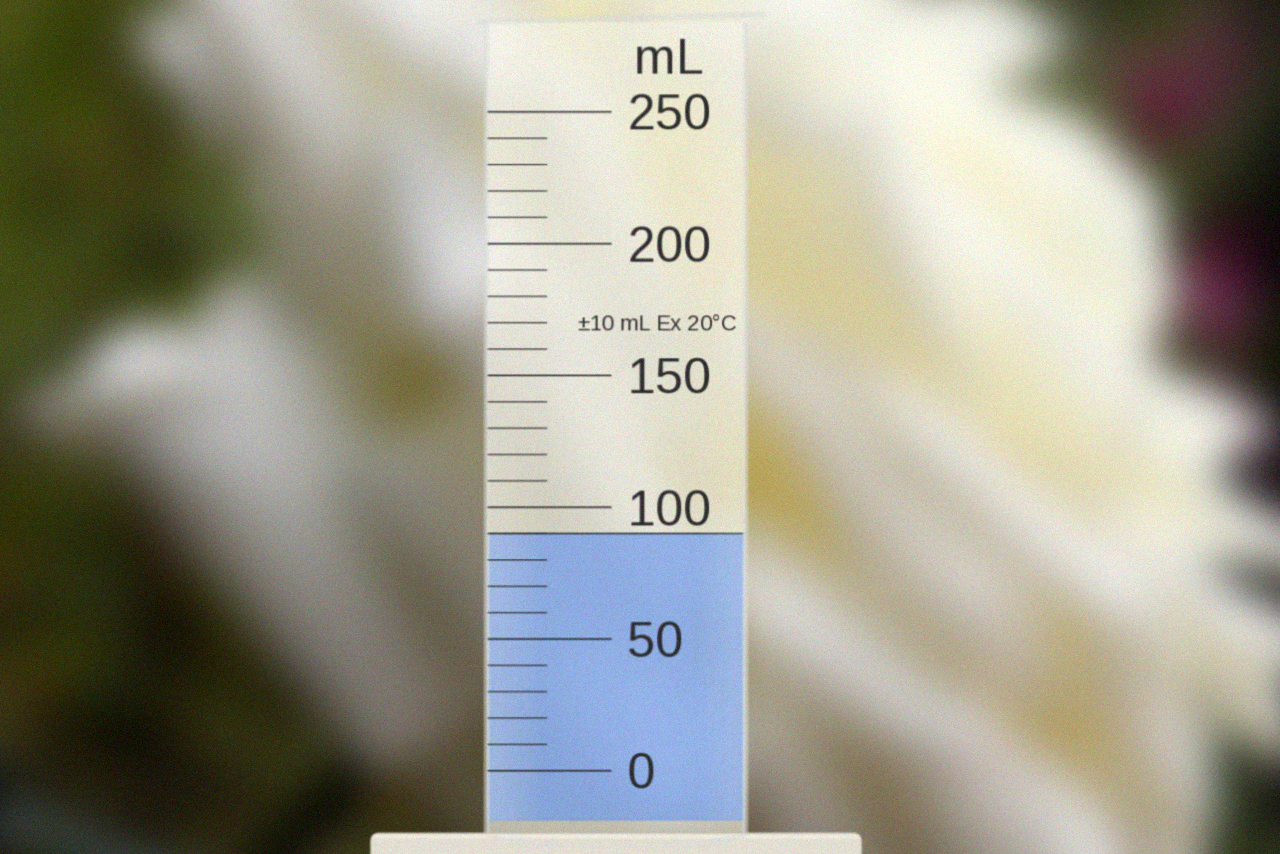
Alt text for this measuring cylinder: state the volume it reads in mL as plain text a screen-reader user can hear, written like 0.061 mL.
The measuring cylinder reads 90 mL
